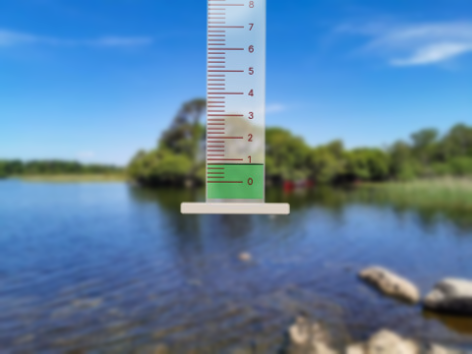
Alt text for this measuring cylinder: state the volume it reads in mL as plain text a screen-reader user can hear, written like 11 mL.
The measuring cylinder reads 0.8 mL
